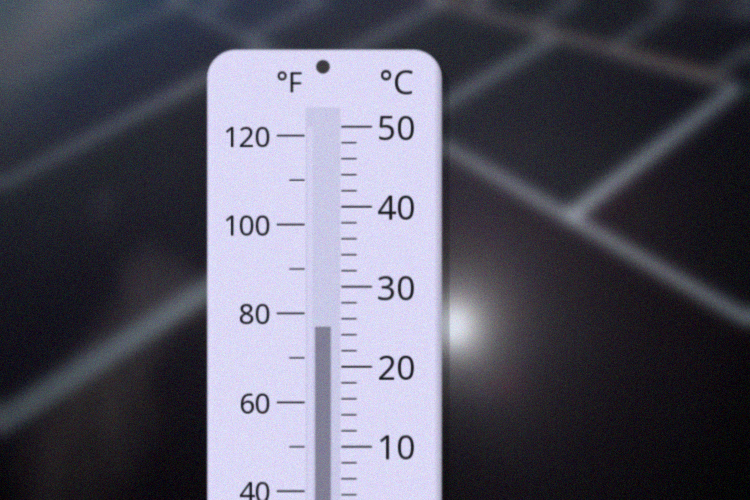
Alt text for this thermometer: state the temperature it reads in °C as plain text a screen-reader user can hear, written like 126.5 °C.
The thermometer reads 25 °C
